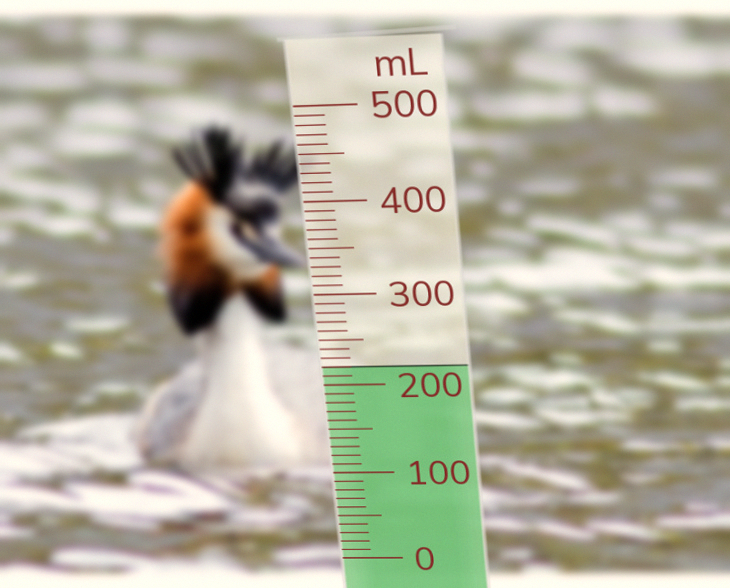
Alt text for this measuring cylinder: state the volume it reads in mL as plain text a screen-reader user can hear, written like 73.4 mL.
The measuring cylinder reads 220 mL
